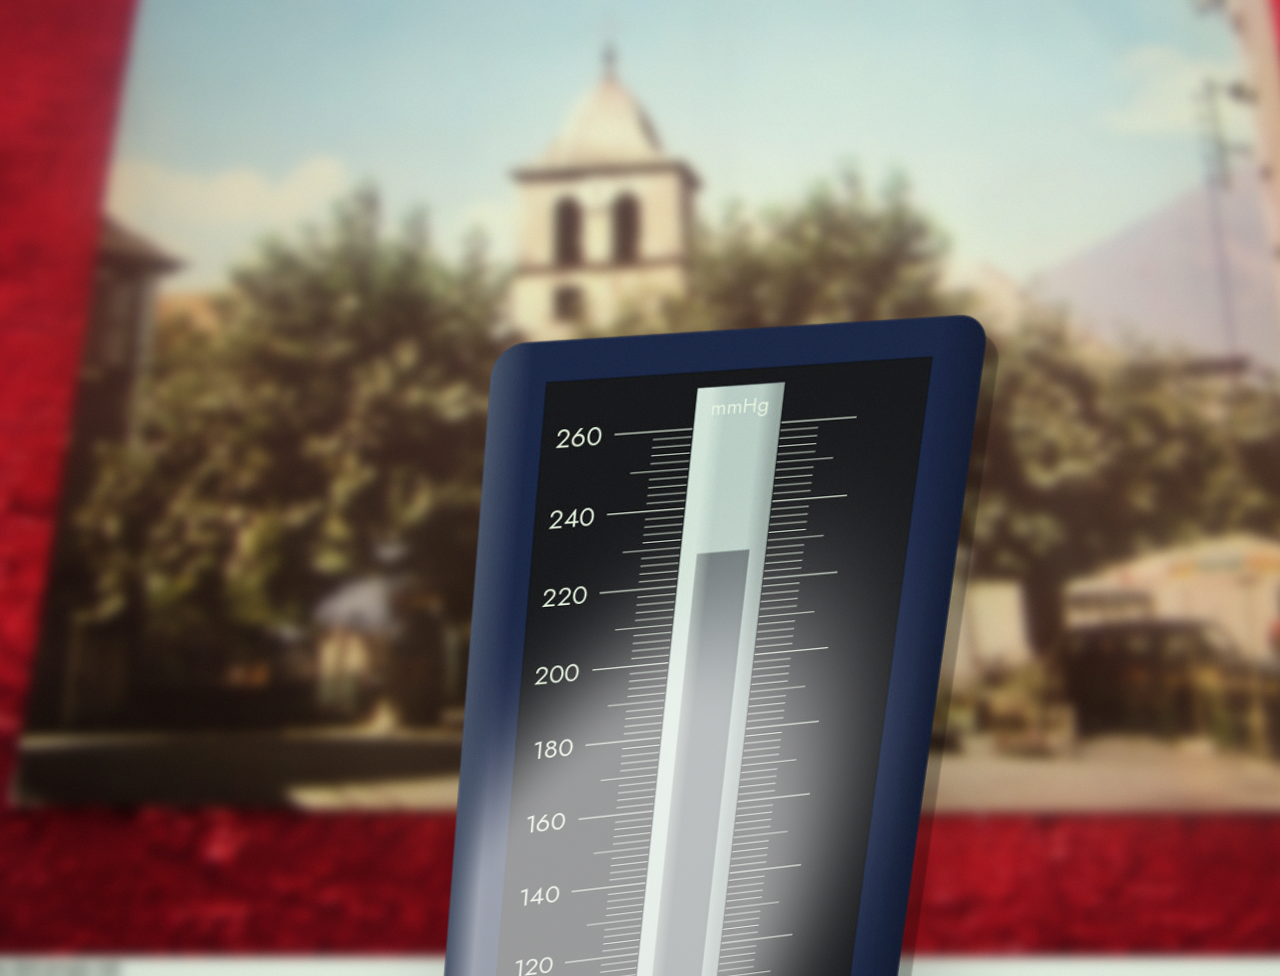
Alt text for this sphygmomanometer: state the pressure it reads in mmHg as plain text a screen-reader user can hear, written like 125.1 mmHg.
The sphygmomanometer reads 228 mmHg
